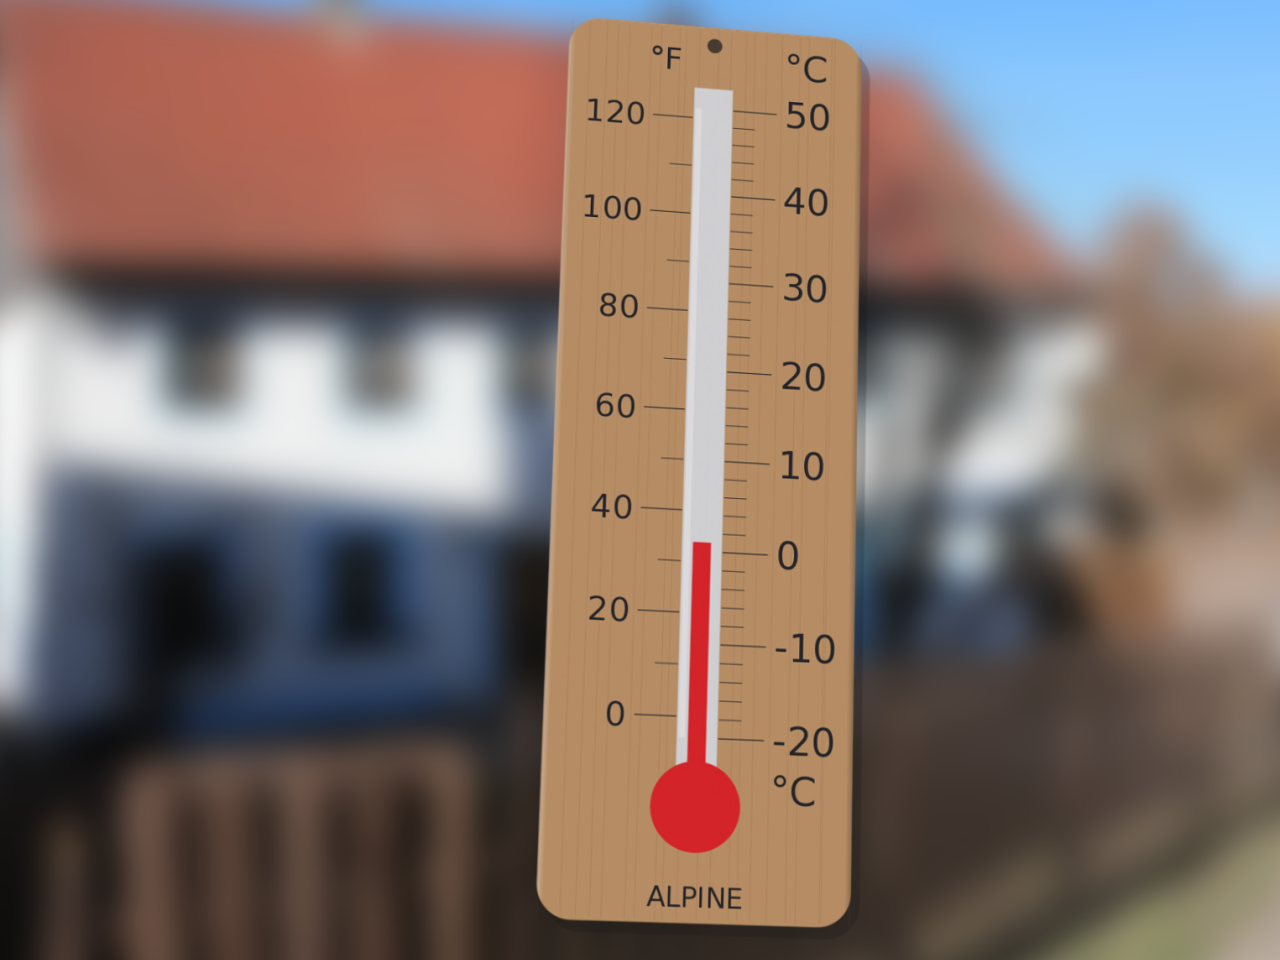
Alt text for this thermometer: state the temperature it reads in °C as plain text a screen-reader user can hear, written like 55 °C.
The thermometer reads 1 °C
